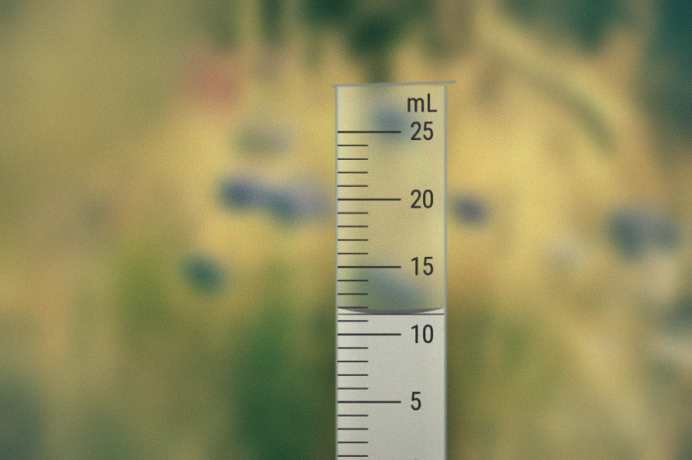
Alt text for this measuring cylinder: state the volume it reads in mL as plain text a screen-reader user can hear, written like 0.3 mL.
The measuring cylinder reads 11.5 mL
